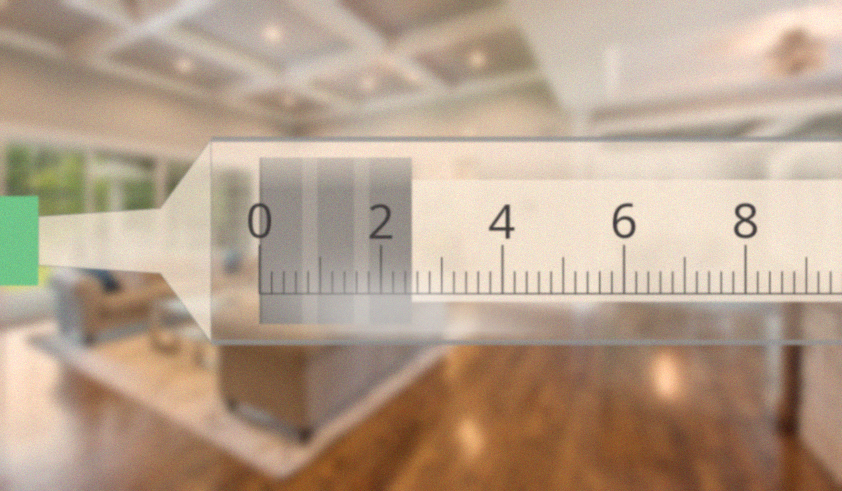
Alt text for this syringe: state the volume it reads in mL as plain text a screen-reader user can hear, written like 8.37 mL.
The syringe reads 0 mL
